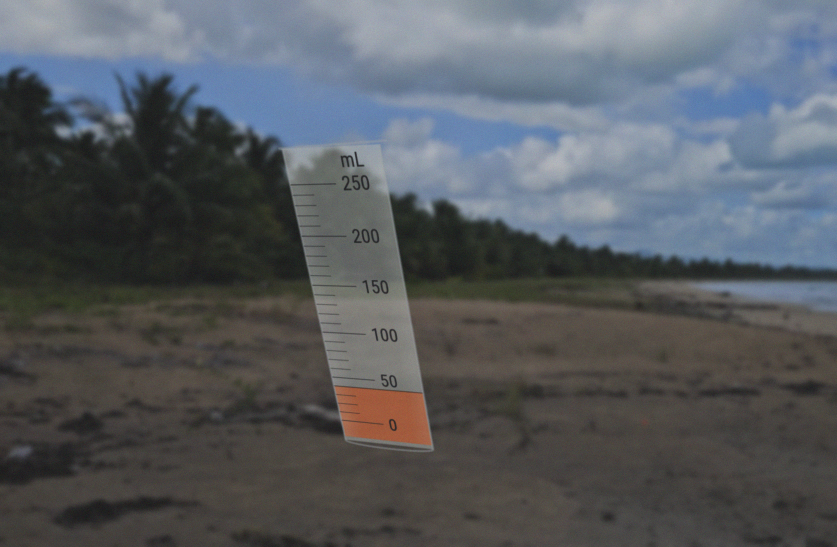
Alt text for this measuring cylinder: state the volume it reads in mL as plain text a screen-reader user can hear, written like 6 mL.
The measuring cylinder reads 40 mL
